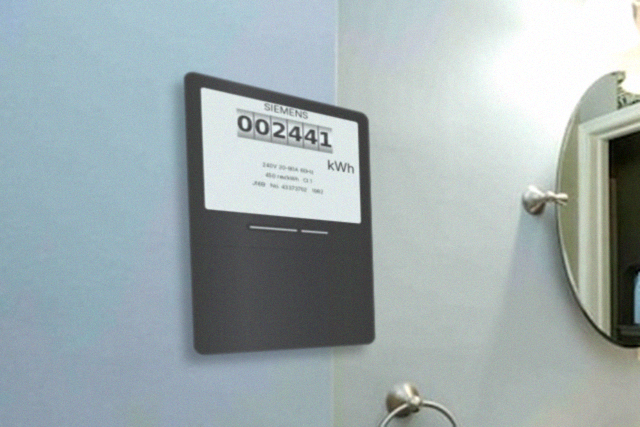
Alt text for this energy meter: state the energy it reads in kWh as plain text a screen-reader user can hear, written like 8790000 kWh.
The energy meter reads 2441 kWh
